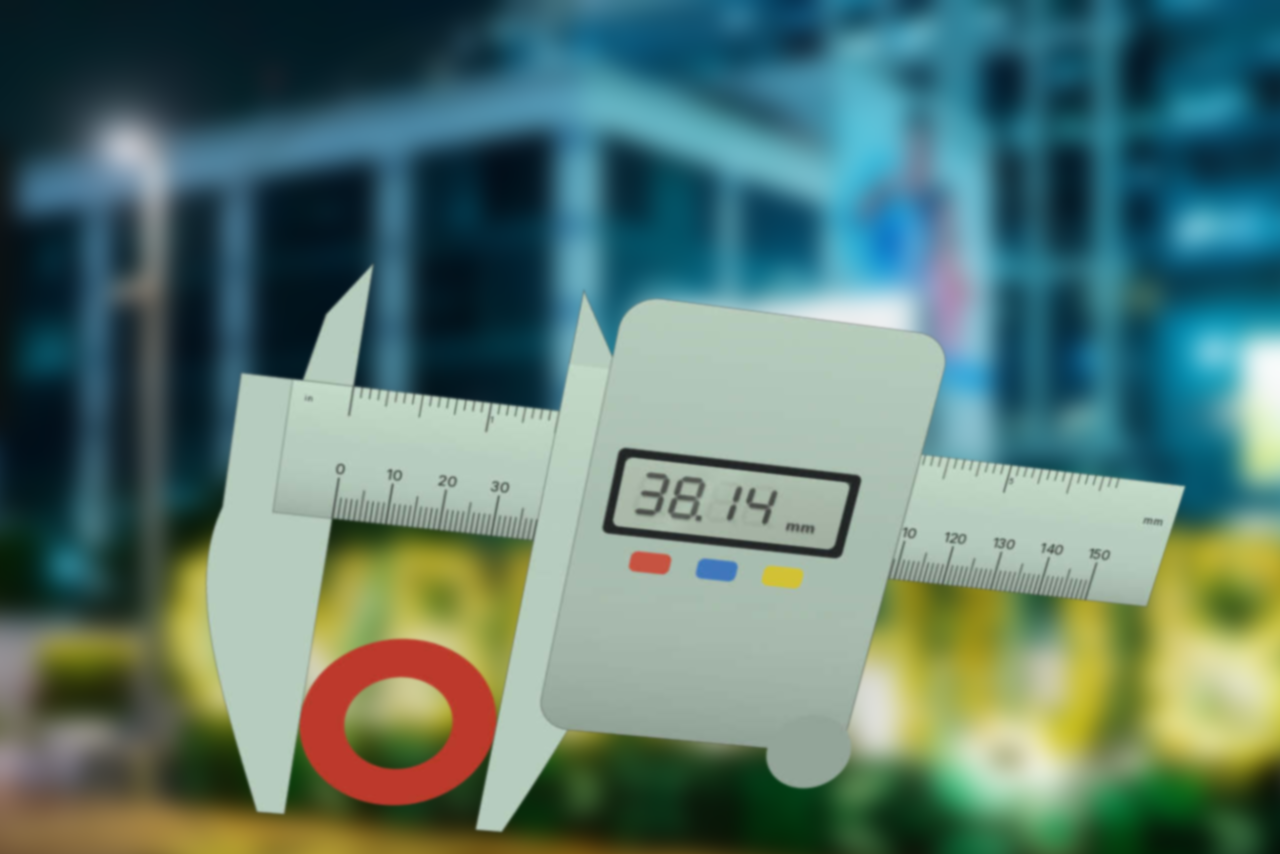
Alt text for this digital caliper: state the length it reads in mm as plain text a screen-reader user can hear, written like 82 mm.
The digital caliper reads 38.14 mm
